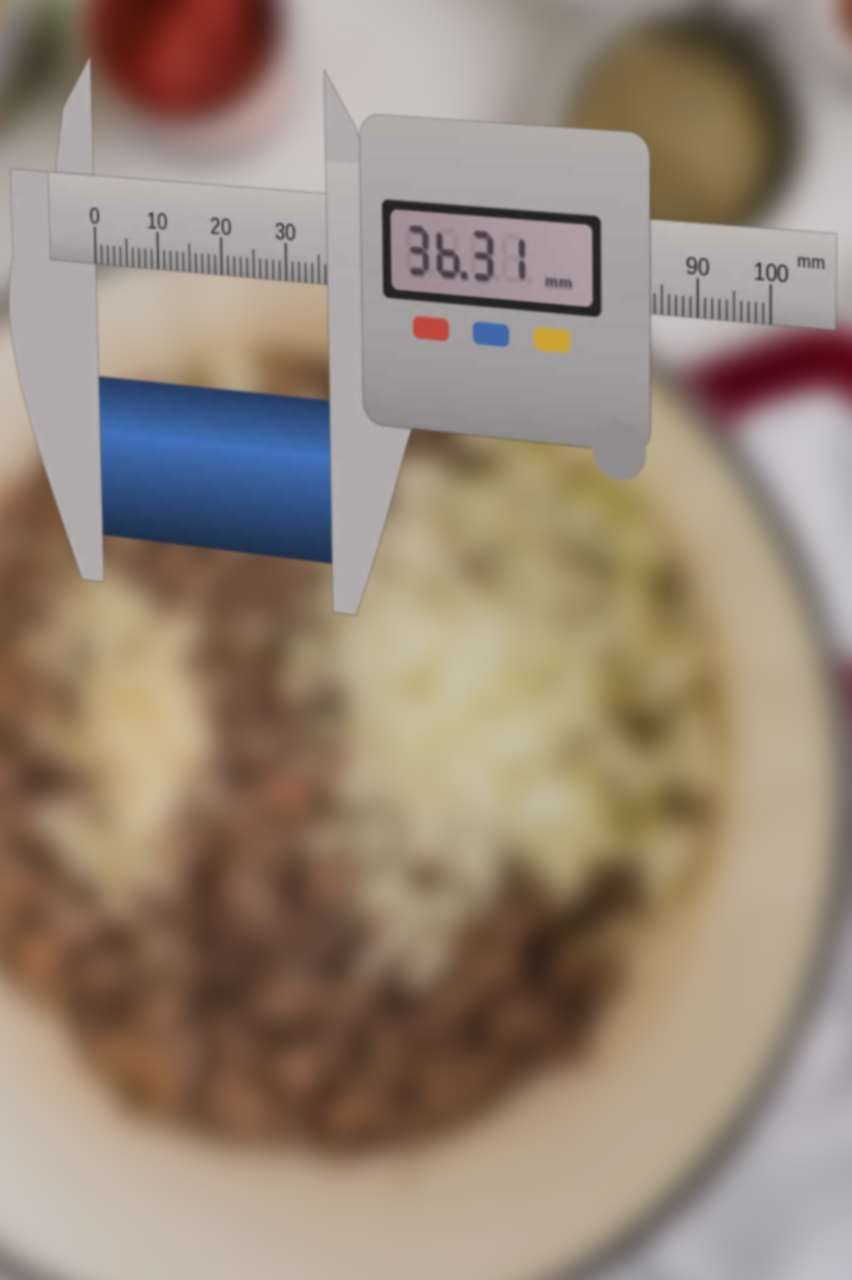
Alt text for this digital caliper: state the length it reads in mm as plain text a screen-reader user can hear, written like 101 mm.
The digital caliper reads 36.31 mm
